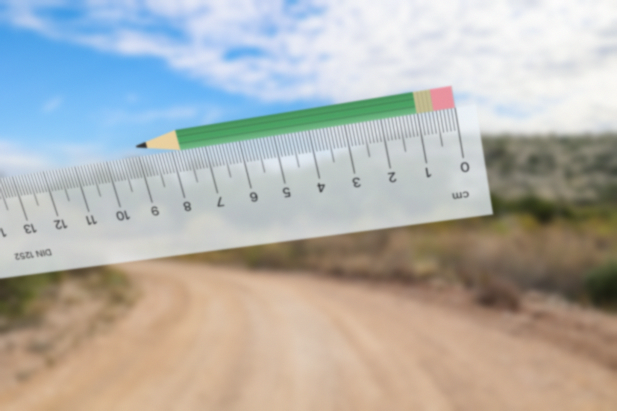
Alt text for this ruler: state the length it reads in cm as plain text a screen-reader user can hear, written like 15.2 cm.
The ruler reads 9 cm
